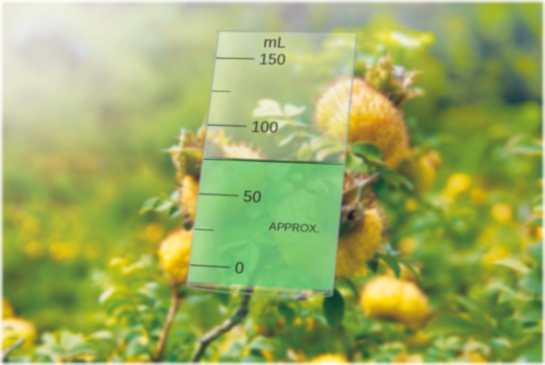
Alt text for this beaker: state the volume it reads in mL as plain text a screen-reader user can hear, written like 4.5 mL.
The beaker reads 75 mL
